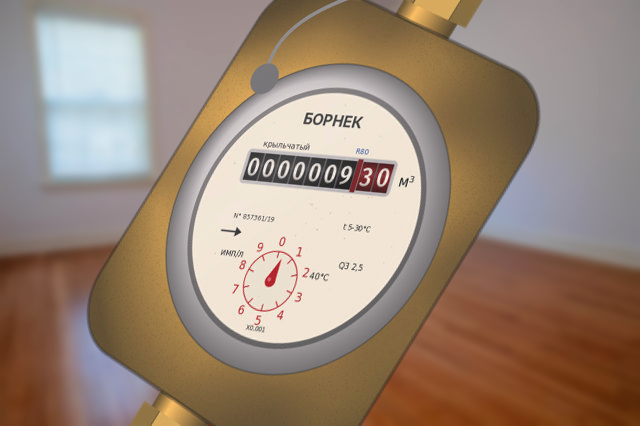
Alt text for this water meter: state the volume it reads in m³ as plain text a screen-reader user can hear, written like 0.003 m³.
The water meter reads 9.300 m³
